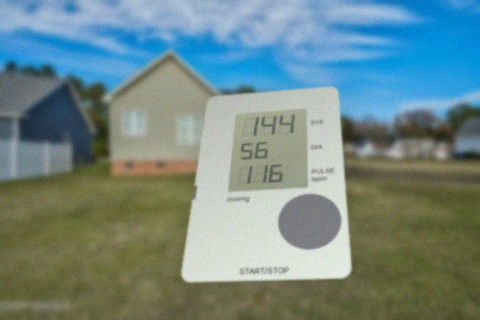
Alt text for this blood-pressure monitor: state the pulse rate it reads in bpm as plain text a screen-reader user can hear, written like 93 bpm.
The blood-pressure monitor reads 116 bpm
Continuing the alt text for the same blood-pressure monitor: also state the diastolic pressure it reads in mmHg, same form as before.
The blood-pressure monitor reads 56 mmHg
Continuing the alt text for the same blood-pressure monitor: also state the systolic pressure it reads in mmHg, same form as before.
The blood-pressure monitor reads 144 mmHg
